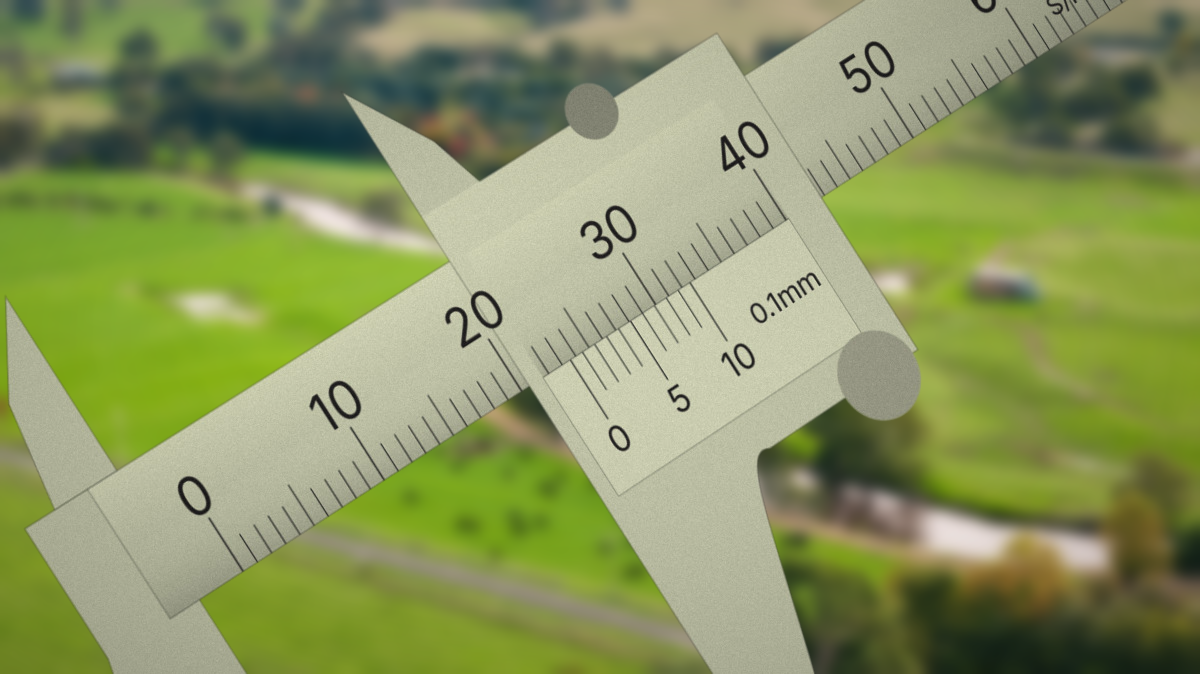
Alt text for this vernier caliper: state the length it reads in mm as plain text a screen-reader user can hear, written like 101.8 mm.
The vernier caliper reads 23.6 mm
